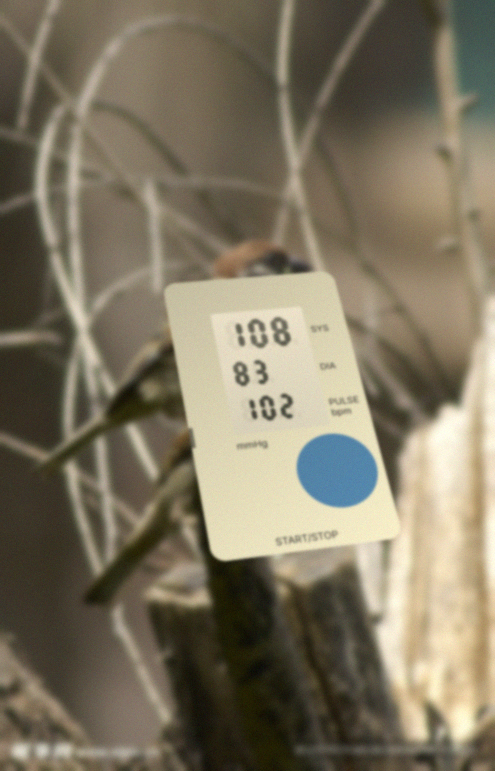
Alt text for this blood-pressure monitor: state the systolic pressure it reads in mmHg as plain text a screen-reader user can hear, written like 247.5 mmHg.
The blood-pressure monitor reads 108 mmHg
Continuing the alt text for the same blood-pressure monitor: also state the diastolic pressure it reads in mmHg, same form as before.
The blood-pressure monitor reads 83 mmHg
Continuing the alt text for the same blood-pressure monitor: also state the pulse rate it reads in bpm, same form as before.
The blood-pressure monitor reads 102 bpm
